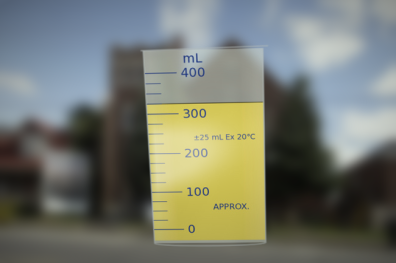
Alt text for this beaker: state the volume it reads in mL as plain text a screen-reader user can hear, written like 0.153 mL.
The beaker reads 325 mL
